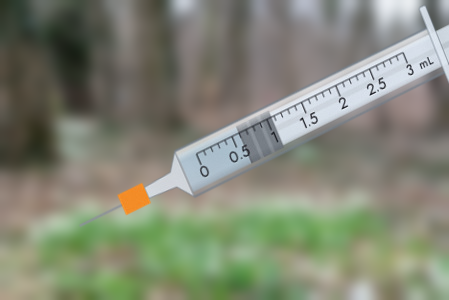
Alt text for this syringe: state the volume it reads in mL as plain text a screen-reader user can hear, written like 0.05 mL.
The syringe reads 0.6 mL
